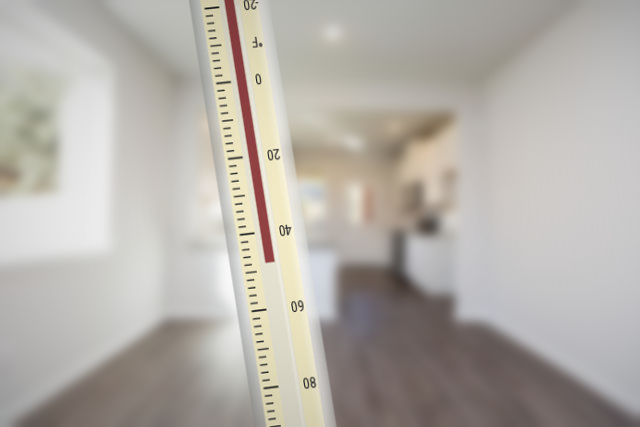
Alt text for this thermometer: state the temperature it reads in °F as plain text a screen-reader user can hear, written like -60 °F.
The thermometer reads 48 °F
